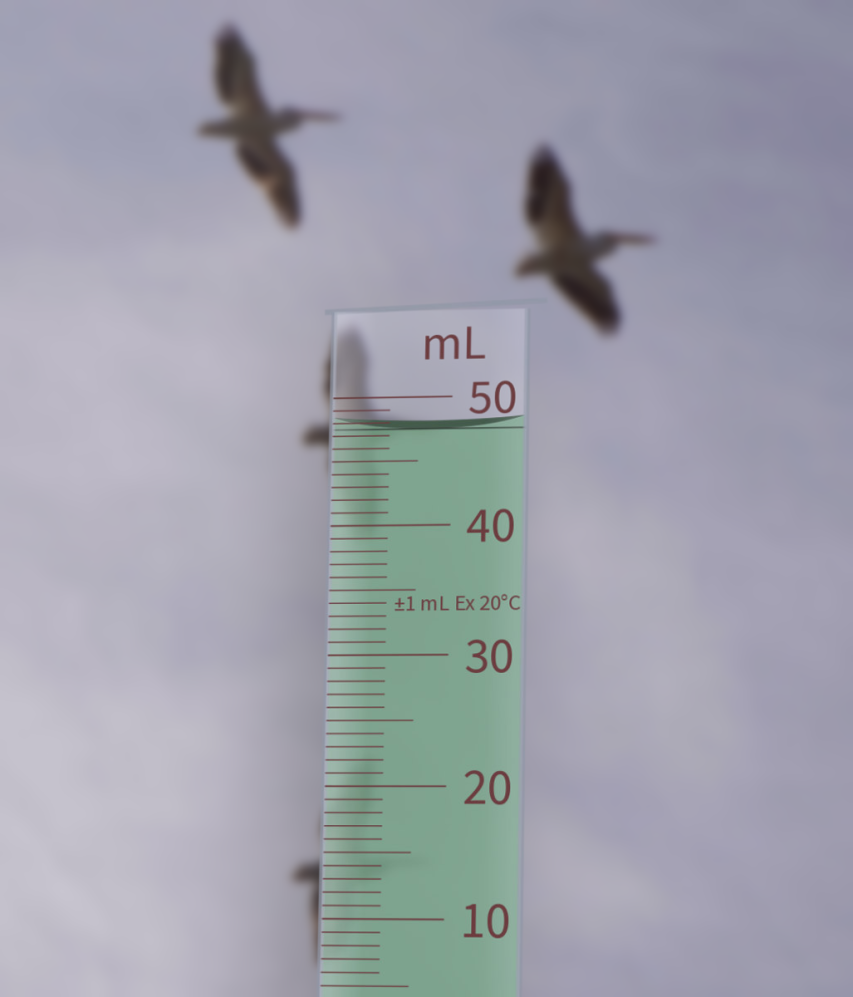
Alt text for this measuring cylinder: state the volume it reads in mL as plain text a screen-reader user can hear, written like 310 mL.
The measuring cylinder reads 47.5 mL
